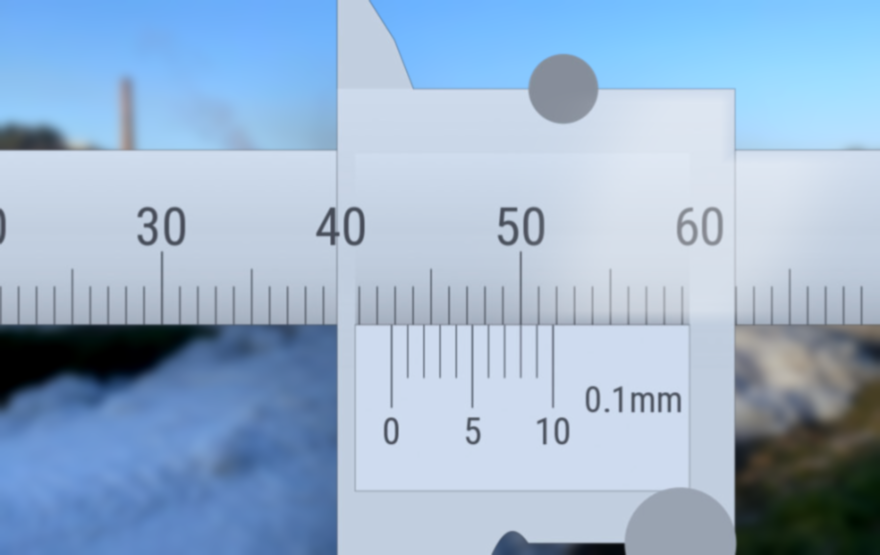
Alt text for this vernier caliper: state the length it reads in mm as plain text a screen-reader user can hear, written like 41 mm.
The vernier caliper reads 42.8 mm
